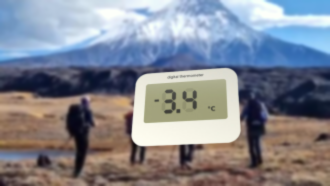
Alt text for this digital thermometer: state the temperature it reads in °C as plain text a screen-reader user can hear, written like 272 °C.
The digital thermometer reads -3.4 °C
